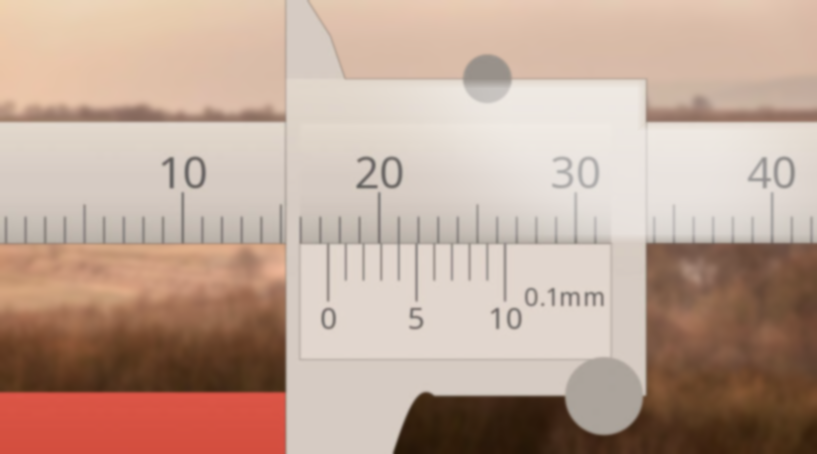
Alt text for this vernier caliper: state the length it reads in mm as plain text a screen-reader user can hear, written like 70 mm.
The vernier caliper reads 17.4 mm
